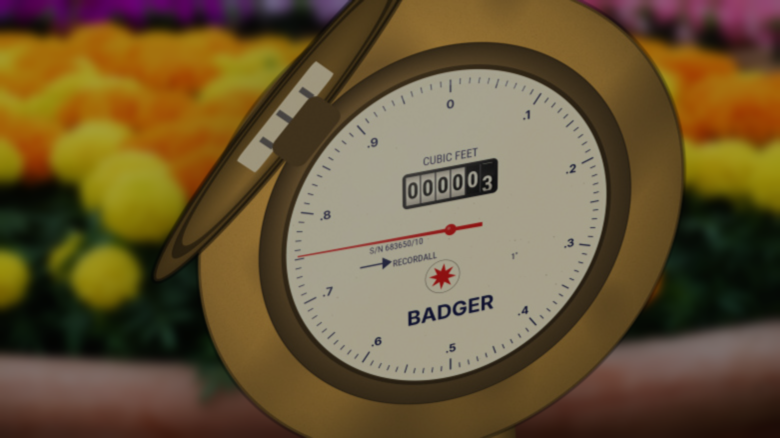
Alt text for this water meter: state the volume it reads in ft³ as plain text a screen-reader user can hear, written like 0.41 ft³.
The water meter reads 2.75 ft³
